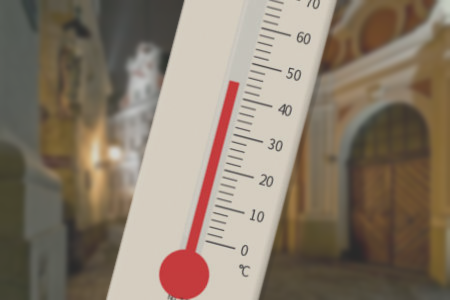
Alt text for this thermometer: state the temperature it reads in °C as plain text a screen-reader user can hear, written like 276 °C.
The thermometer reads 44 °C
